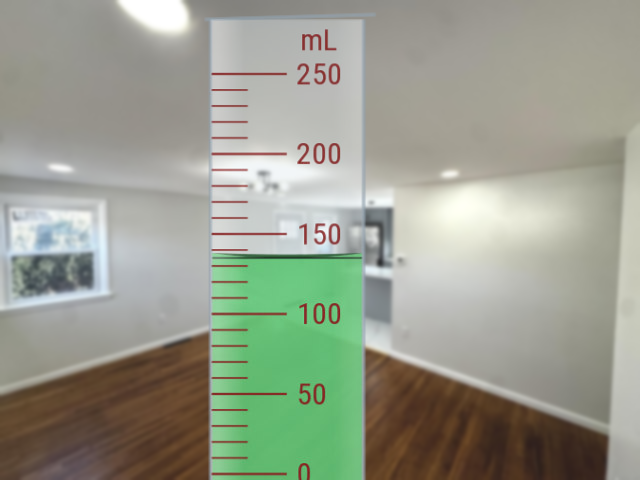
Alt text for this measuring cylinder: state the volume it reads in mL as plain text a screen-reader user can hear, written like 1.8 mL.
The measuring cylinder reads 135 mL
